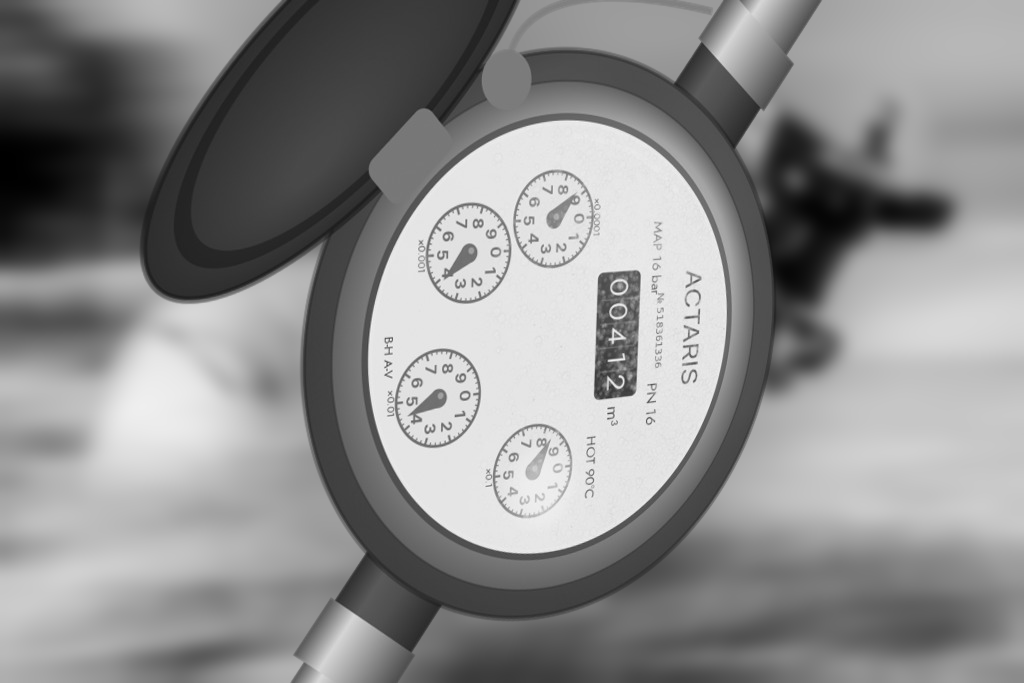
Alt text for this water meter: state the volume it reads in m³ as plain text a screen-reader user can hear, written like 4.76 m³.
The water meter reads 412.8438 m³
